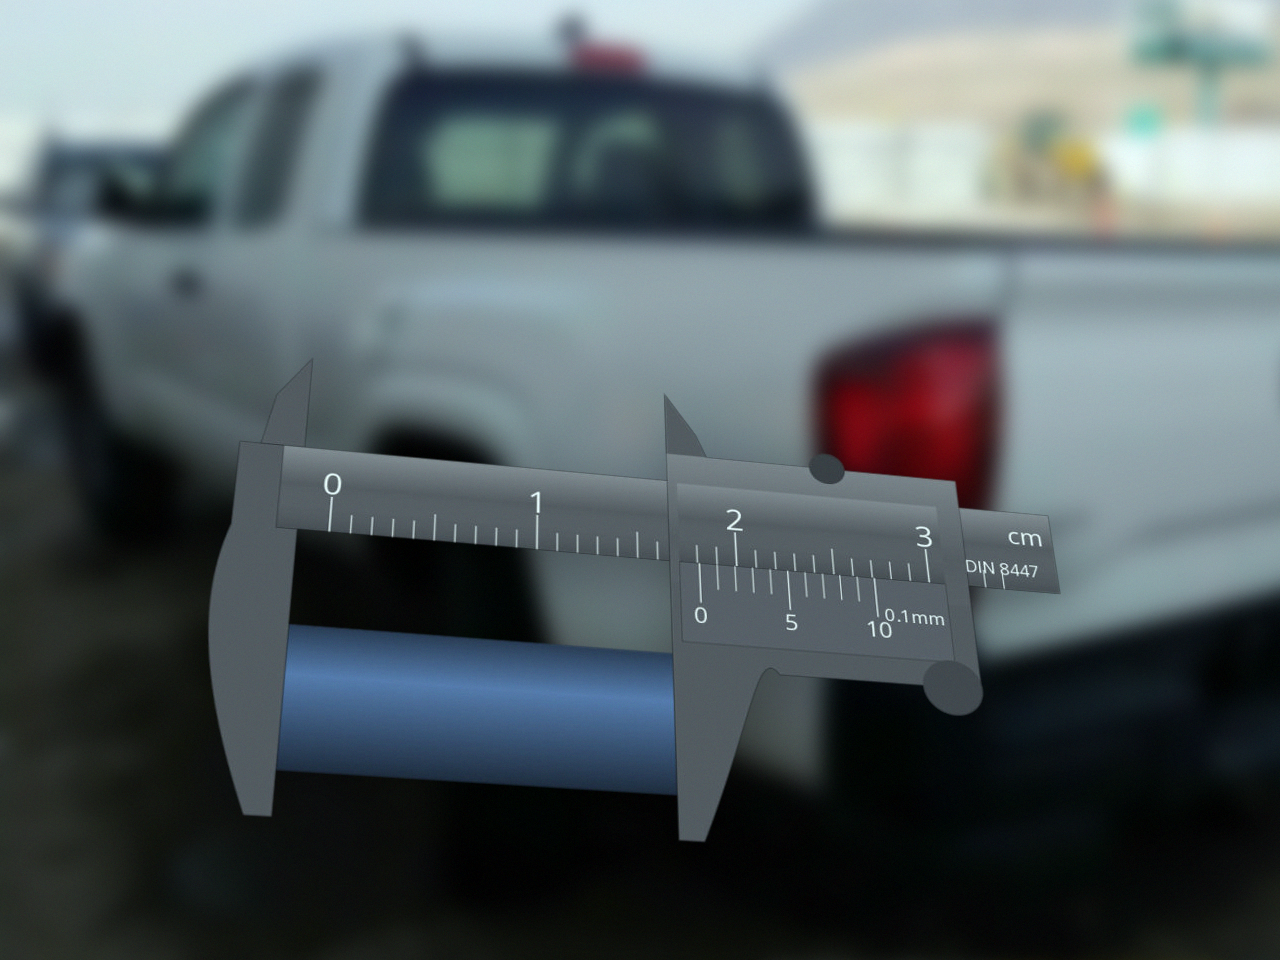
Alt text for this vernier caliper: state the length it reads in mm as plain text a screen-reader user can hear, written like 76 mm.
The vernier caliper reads 18.1 mm
